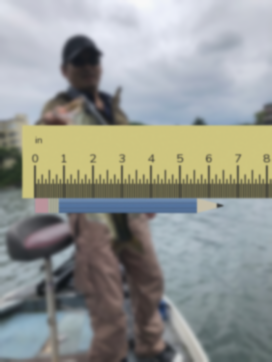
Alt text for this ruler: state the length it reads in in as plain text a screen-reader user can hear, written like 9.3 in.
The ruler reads 6.5 in
